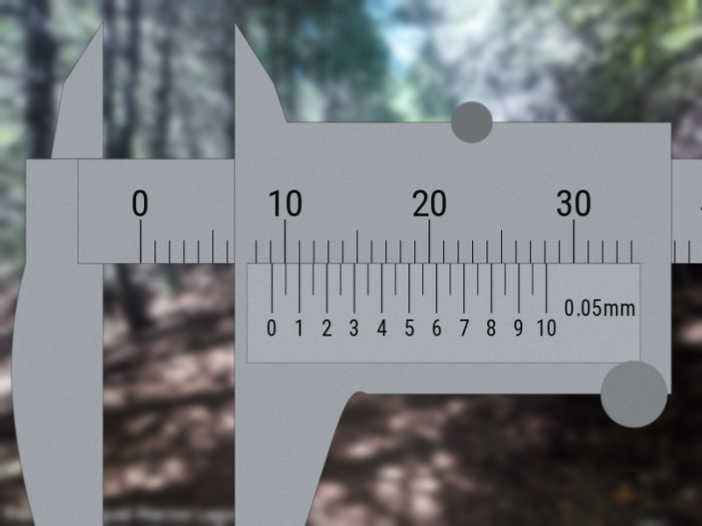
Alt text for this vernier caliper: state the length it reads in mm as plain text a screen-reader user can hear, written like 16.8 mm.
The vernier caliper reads 9.1 mm
